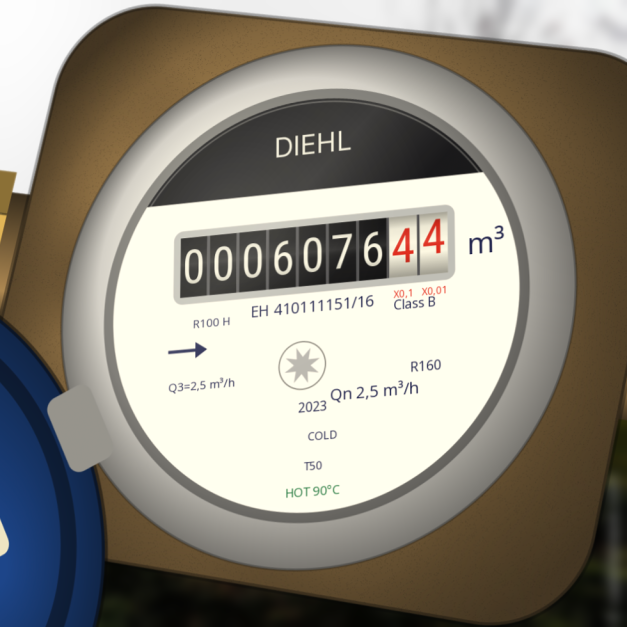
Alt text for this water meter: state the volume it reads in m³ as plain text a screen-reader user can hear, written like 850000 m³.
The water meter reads 6076.44 m³
